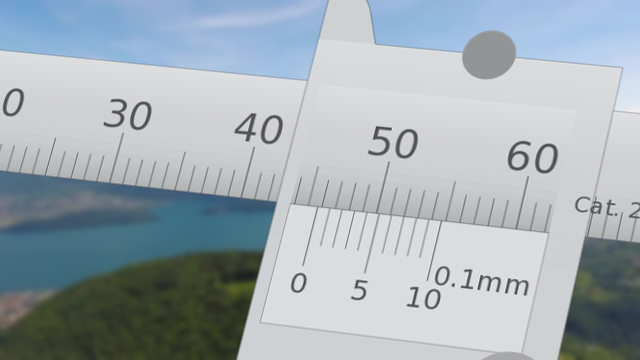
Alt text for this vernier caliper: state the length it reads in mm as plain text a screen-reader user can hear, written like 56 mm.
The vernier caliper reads 45.7 mm
